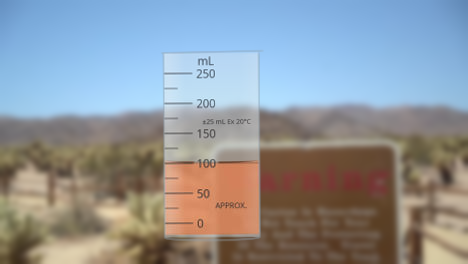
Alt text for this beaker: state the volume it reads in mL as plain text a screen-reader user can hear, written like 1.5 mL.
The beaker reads 100 mL
